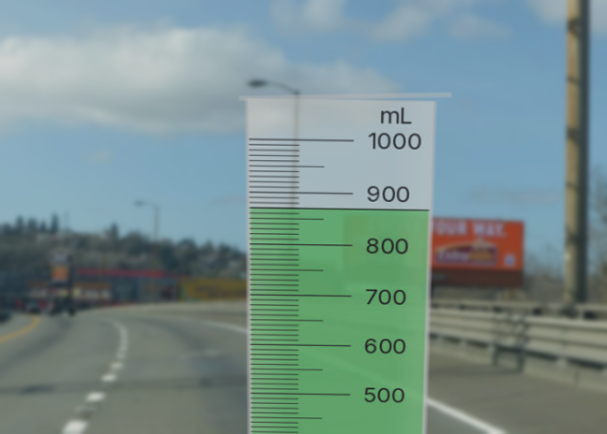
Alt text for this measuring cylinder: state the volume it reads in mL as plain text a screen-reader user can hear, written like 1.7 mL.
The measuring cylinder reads 870 mL
